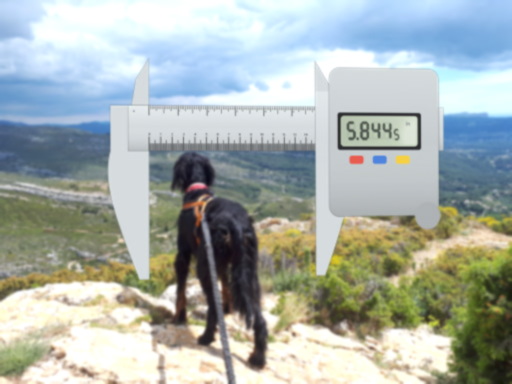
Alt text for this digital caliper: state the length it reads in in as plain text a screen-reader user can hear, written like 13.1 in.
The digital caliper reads 5.8445 in
